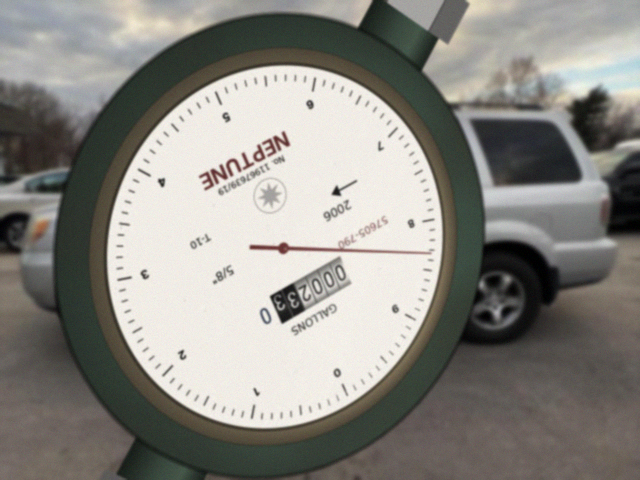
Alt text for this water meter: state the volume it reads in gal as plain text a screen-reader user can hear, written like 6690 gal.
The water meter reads 2328.3 gal
